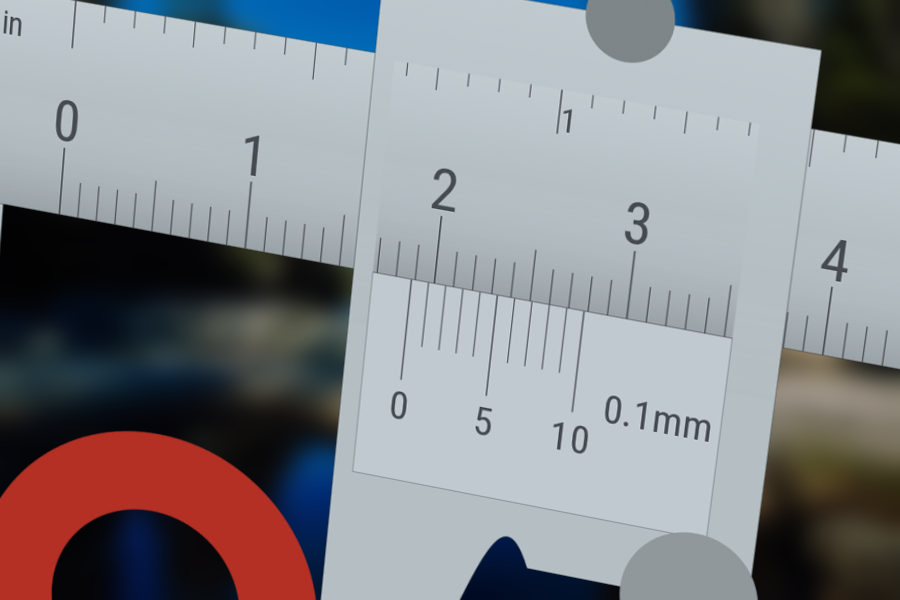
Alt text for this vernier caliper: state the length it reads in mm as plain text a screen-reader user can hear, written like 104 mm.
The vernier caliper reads 18.8 mm
